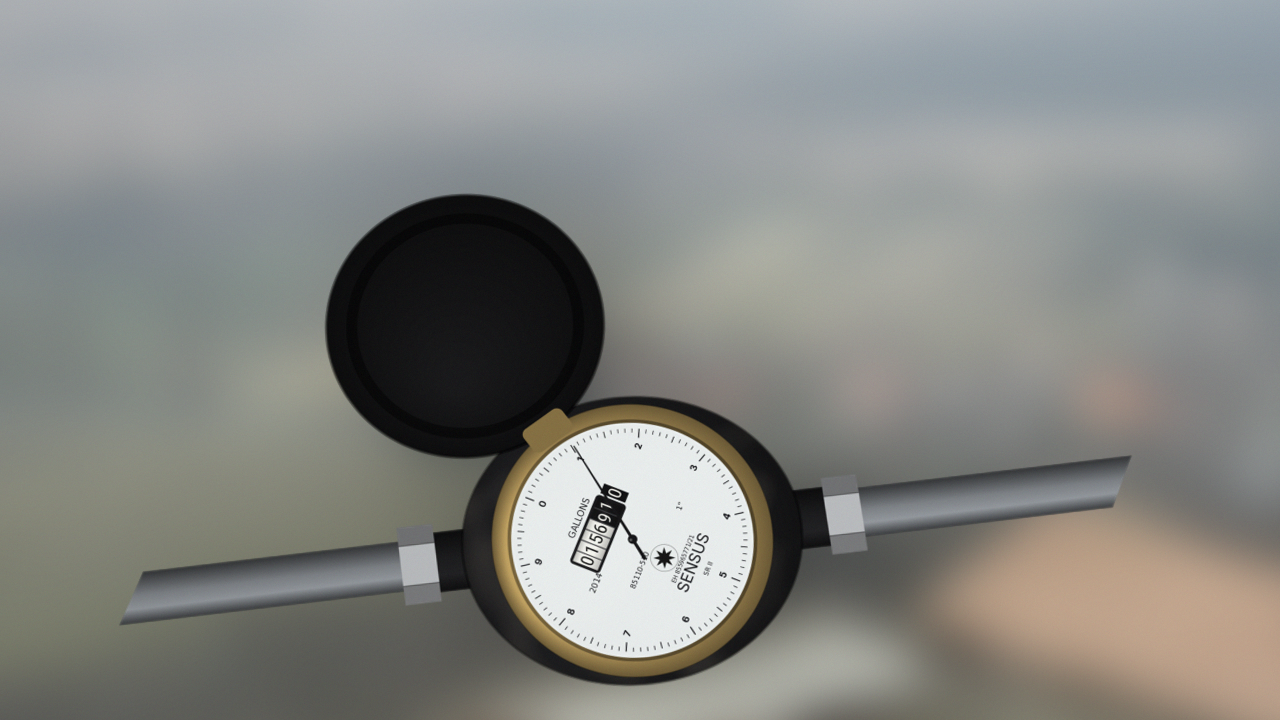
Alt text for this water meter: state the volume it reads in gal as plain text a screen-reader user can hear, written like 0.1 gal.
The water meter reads 156911.0 gal
